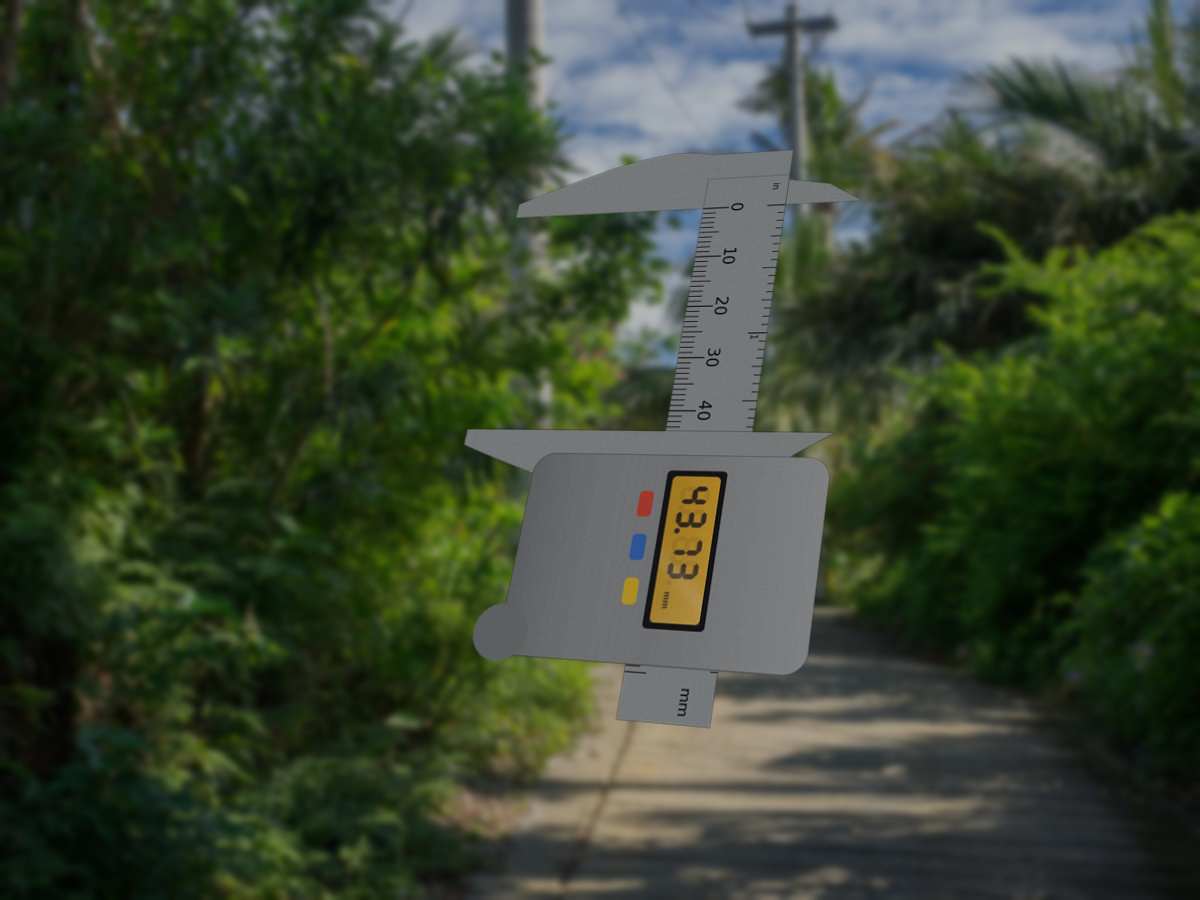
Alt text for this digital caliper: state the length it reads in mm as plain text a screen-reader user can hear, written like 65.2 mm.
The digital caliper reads 43.73 mm
